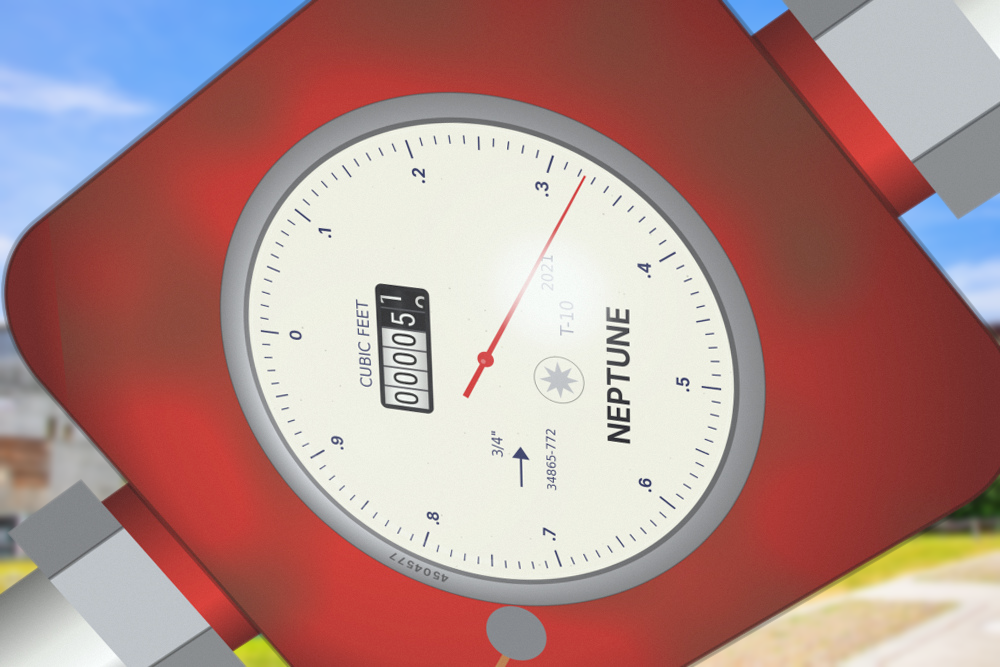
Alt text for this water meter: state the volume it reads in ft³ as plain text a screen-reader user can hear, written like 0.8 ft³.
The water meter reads 51.32 ft³
